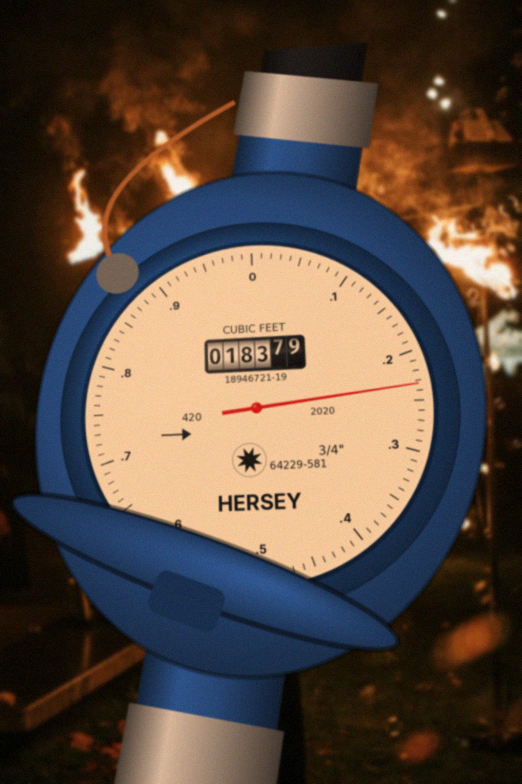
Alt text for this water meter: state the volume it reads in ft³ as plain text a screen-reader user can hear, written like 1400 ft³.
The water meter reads 18379.23 ft³
